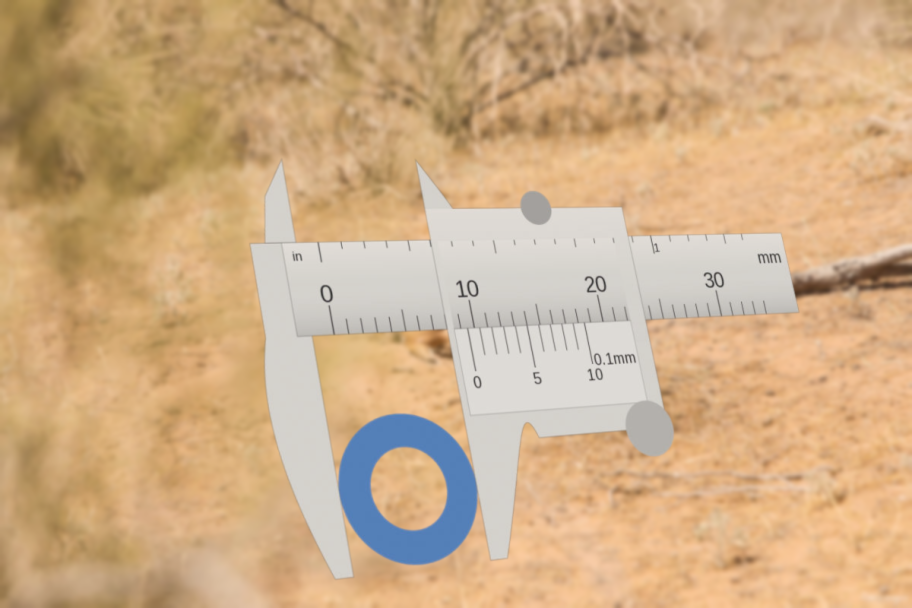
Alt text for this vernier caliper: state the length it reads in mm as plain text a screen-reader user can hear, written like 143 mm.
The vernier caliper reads 9.5 mm
